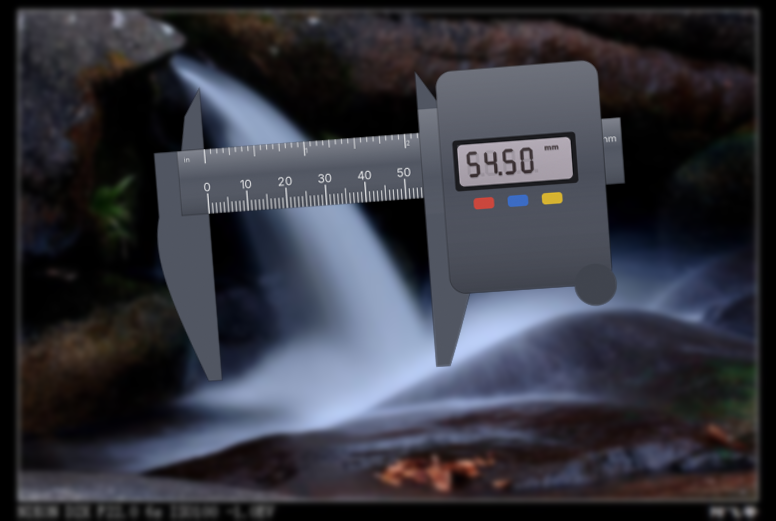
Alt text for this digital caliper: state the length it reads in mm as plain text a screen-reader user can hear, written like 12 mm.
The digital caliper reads 54.50 mm
